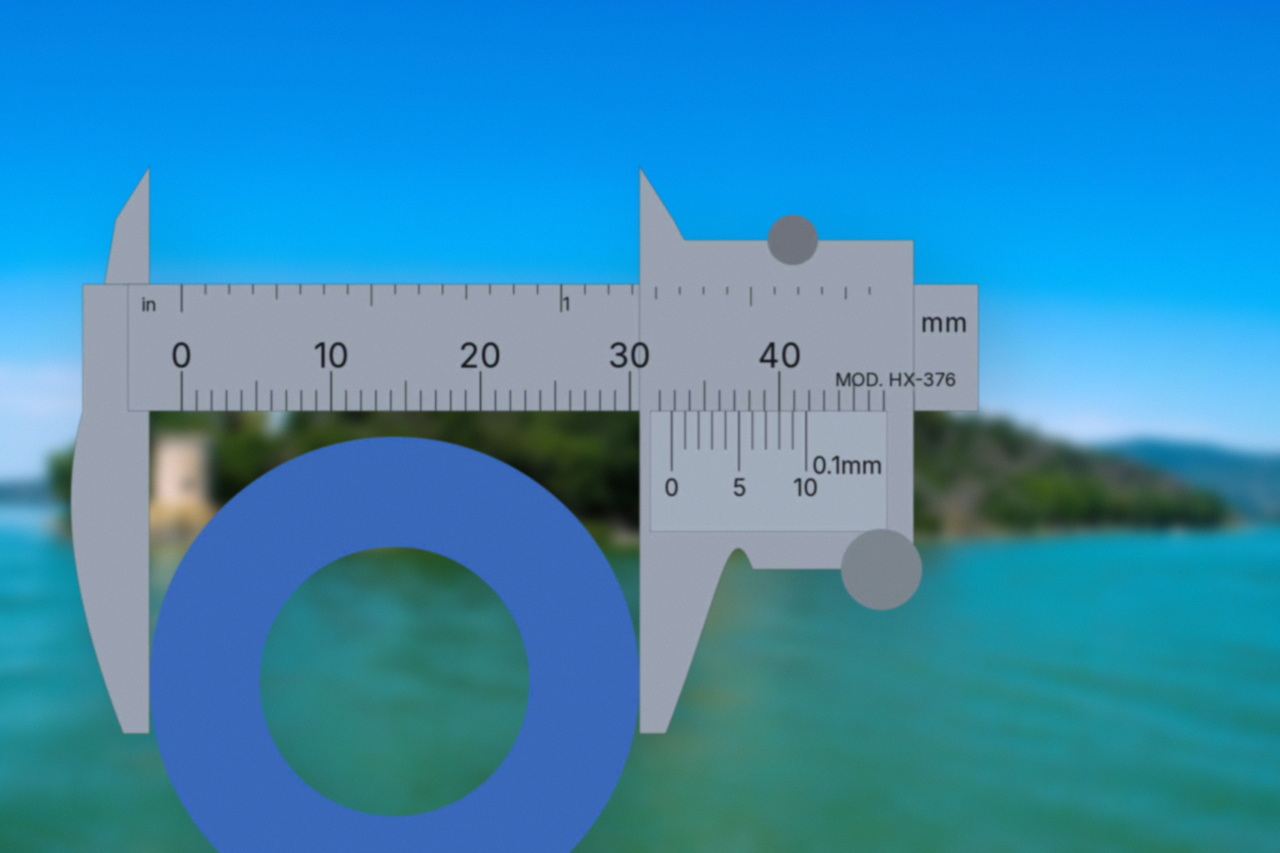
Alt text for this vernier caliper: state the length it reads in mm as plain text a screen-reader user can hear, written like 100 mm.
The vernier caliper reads 32.8 mm
